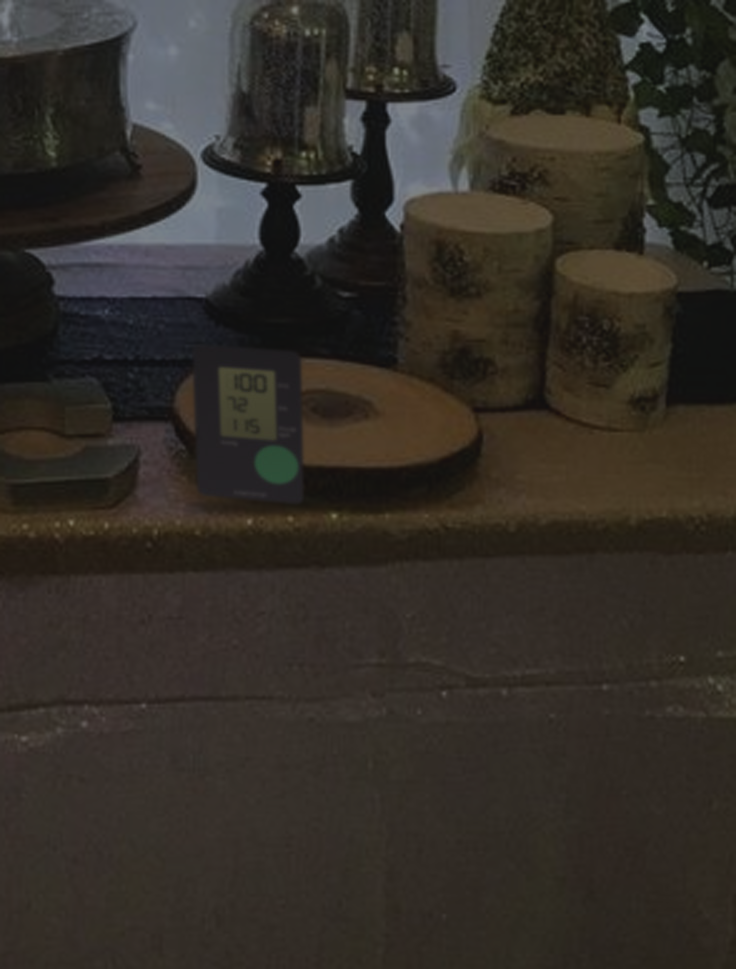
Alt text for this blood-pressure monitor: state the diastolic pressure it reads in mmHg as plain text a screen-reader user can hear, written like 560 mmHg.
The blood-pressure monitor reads 72 mmHg
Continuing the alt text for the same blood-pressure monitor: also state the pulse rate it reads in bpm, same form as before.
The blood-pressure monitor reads 115 bpm
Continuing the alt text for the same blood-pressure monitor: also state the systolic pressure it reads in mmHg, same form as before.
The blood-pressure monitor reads 100 mmHg
